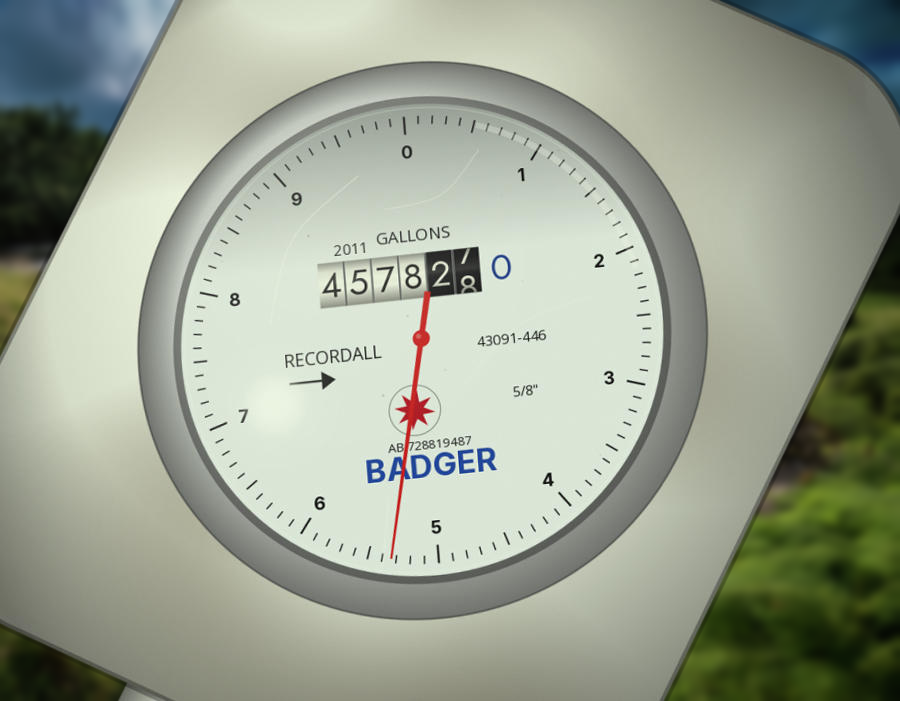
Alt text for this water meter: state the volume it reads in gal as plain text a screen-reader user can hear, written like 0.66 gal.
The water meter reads 4578275.3 gal
